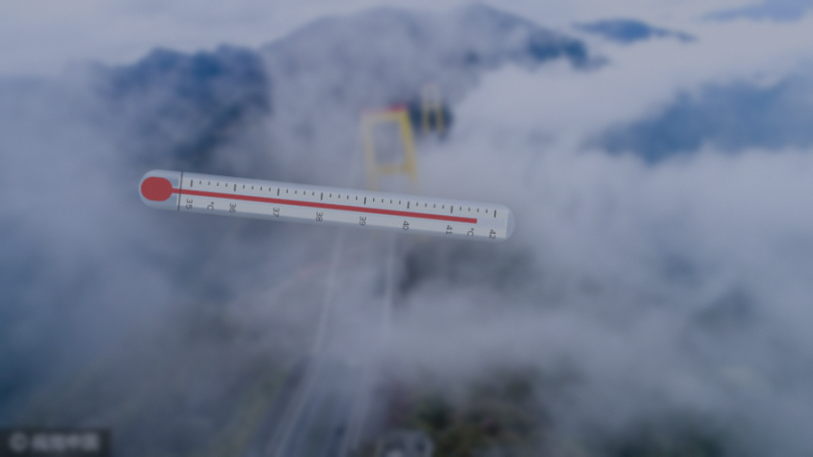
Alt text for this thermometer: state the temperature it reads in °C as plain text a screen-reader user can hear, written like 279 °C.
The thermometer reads 41.6 °C
